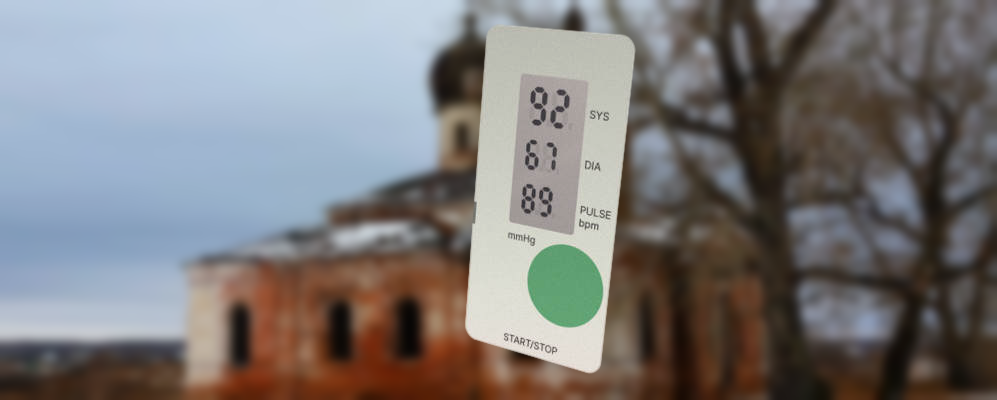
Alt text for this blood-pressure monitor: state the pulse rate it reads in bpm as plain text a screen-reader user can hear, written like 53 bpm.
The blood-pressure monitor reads 89 bpm
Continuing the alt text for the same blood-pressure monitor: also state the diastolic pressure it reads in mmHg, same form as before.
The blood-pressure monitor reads 67 mmHg
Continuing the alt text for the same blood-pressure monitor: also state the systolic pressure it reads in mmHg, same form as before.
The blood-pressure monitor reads 92 mmHg
